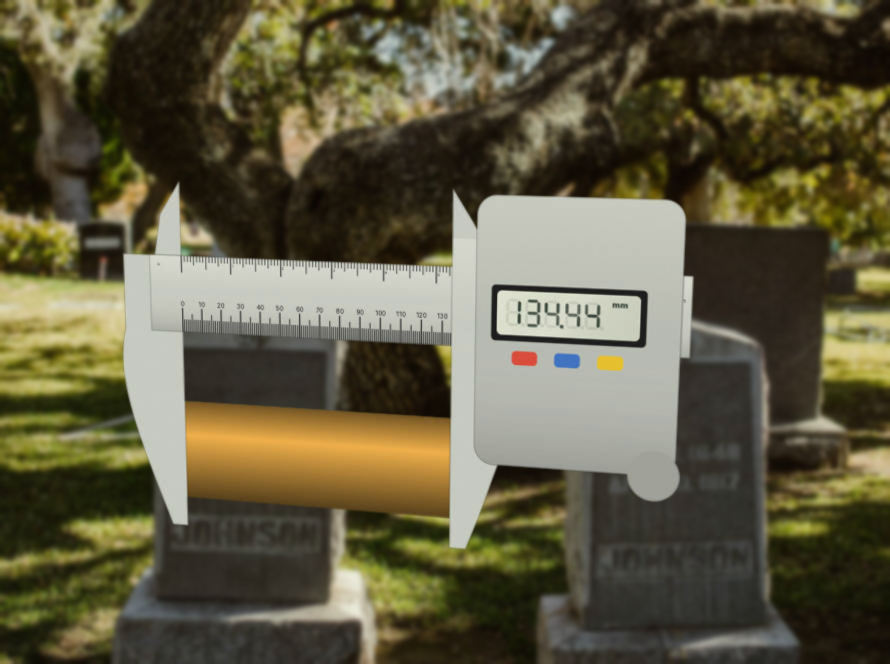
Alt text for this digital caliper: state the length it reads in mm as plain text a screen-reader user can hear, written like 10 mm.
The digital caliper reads 134.44 mm
